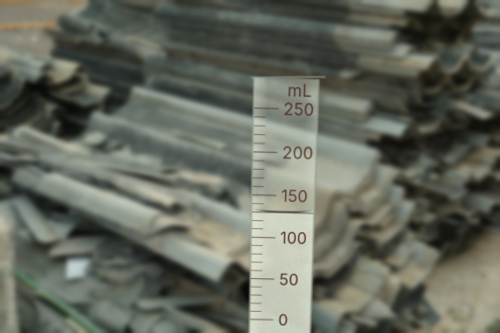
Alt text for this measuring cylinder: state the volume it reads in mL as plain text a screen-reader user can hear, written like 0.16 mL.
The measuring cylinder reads 130 mL
